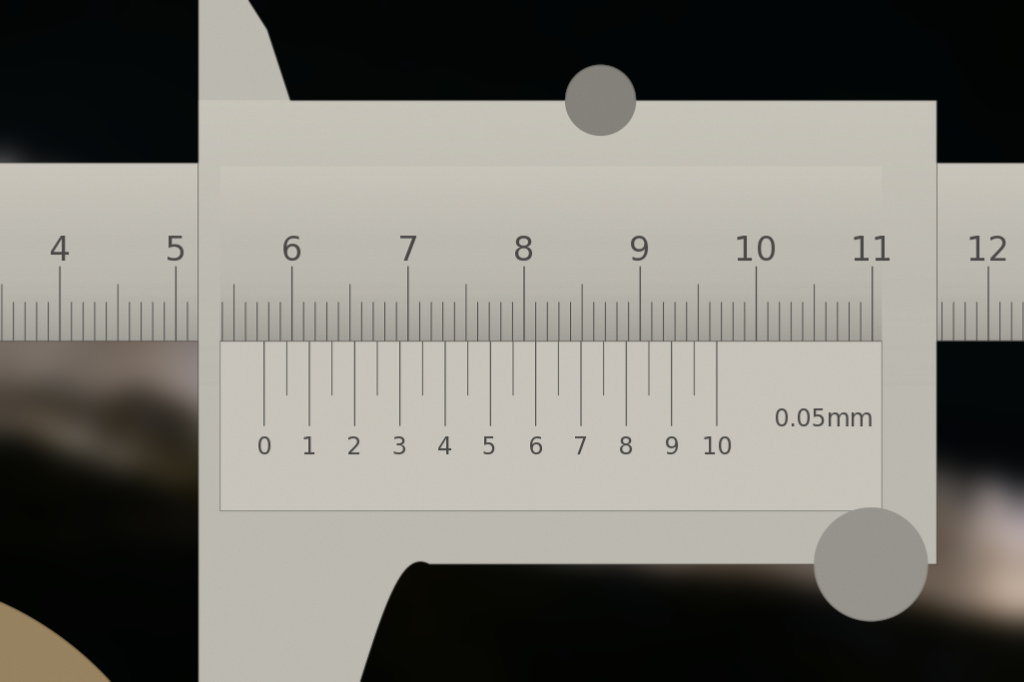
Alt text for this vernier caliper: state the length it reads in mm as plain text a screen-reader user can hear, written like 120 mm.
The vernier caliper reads 57.6 mm
